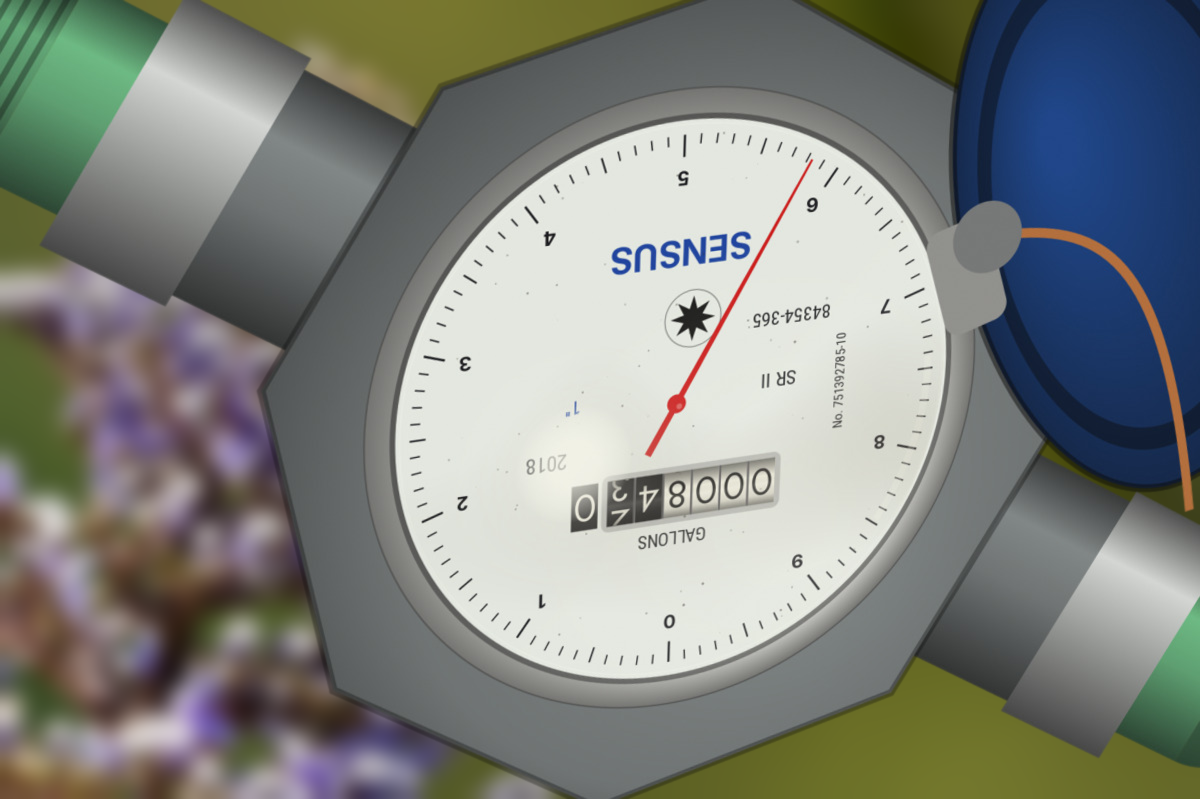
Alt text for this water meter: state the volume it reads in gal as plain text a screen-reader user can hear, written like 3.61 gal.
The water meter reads 8425.8 gal
